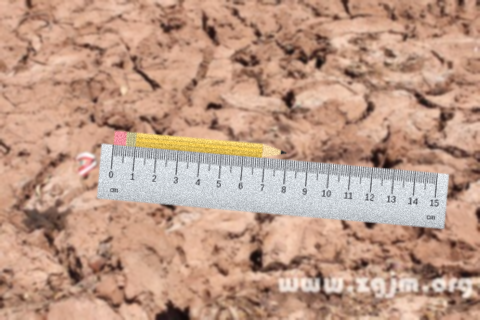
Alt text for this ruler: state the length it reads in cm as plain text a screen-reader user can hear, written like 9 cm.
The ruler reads 8 cm
